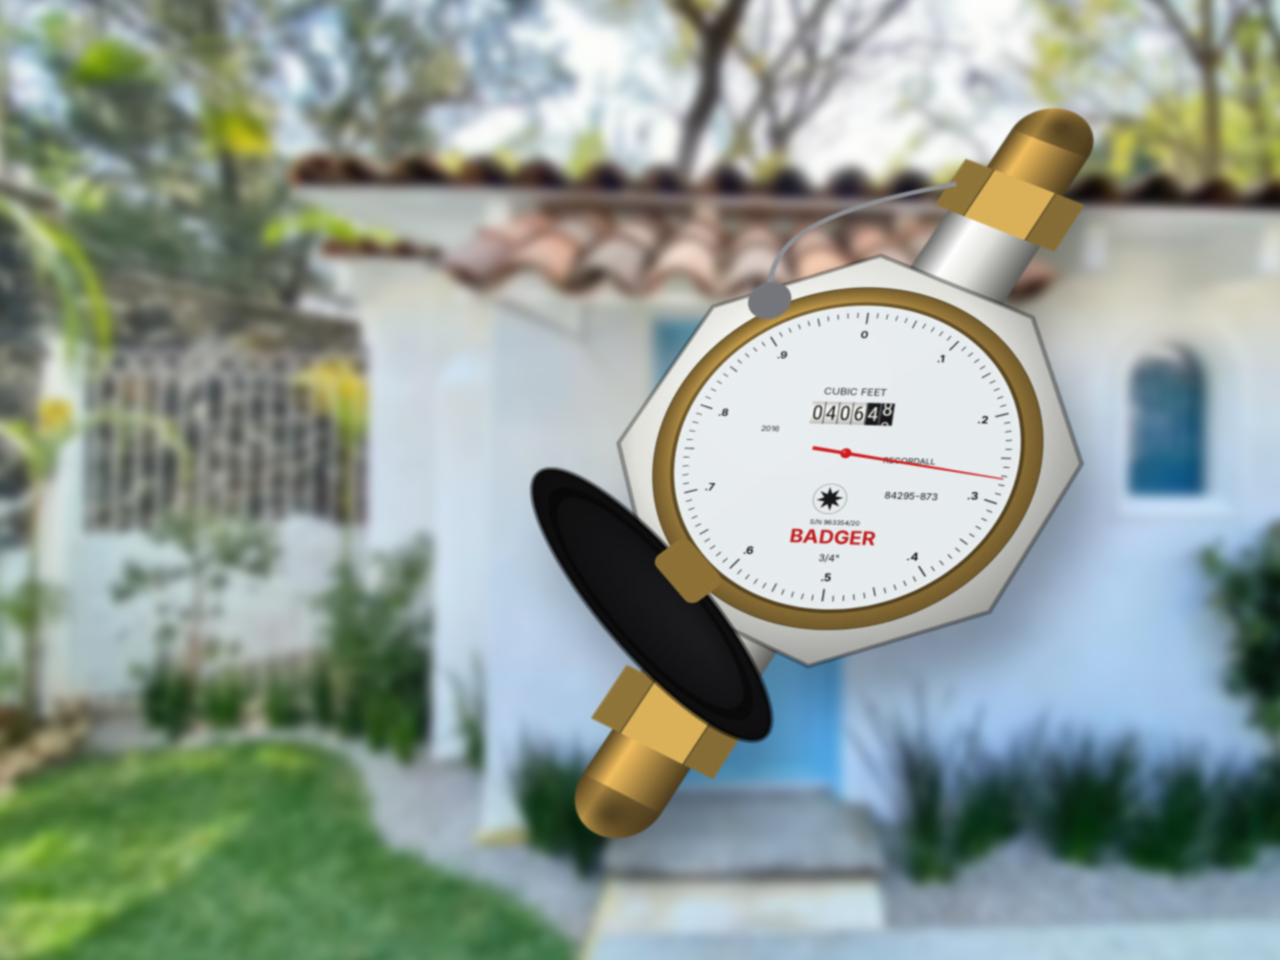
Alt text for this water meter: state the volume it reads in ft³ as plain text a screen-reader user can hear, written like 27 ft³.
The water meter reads 40648.27 ft³
